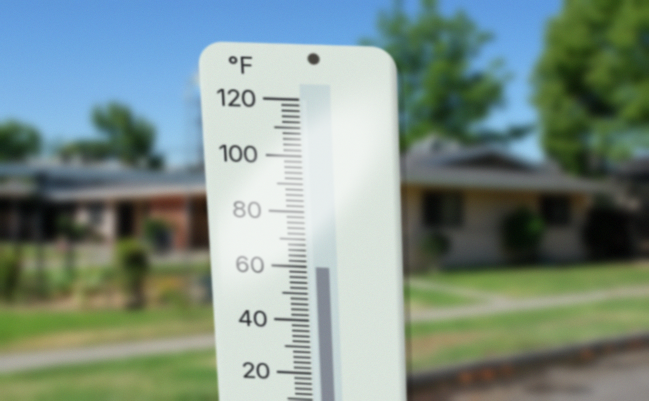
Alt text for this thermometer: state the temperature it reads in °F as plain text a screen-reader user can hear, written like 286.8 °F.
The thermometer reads 60 °F
